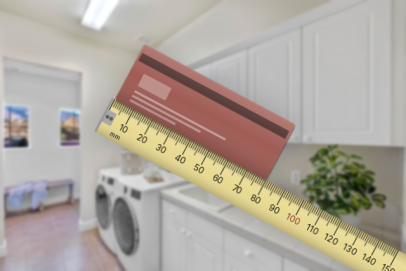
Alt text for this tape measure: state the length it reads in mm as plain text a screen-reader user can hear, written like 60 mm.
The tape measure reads 80 mm
